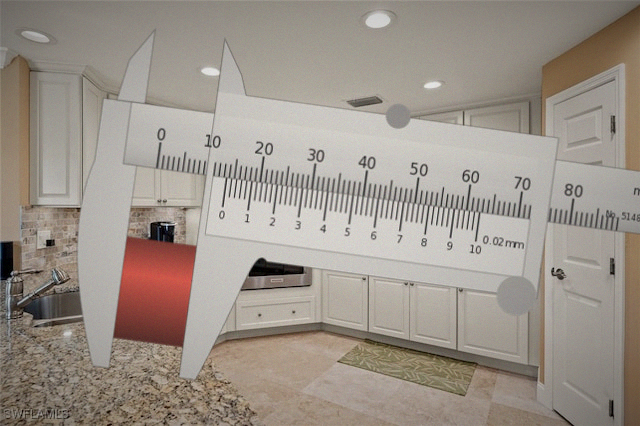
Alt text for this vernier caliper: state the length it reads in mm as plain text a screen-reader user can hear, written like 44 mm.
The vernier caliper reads 13.5 mm
